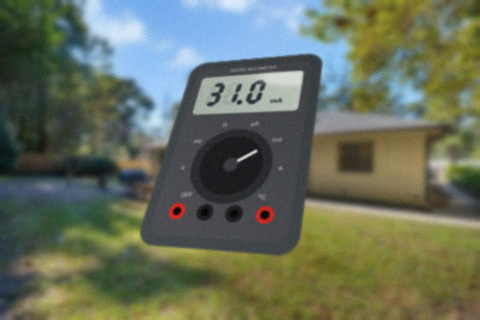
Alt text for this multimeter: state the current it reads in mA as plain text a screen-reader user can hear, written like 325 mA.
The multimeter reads 31.0 mA
